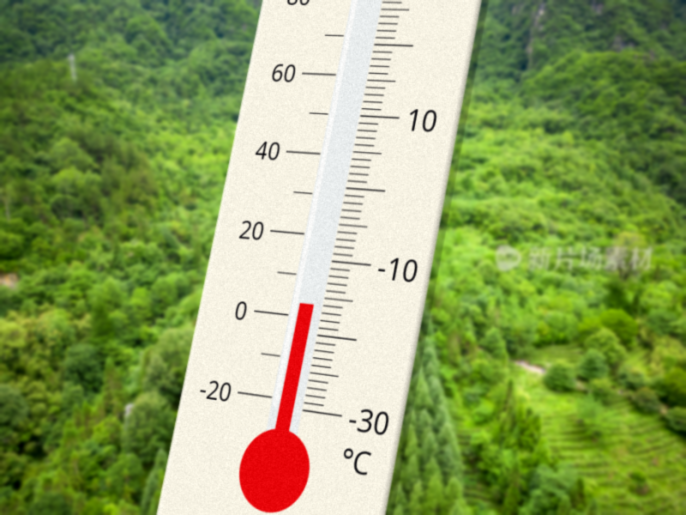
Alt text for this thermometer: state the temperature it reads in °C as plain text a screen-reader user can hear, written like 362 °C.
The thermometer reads -16 °C
